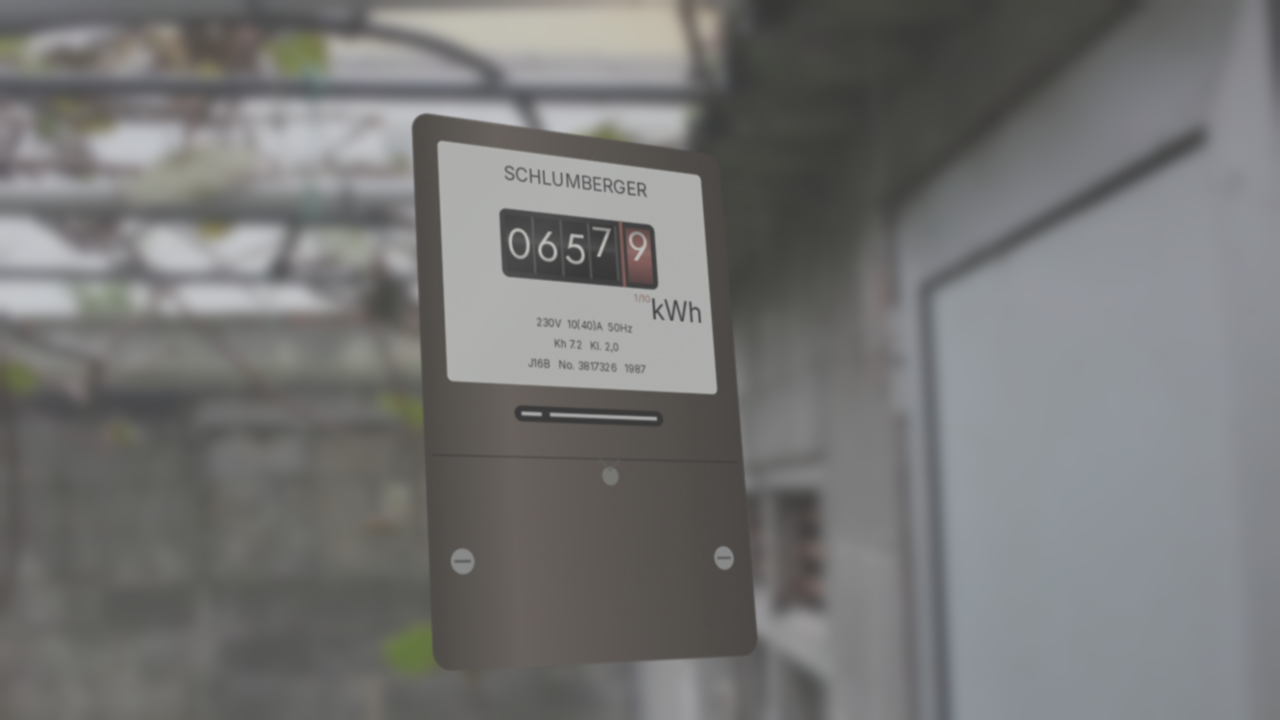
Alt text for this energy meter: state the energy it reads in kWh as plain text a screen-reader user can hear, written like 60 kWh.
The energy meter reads 657.9 kWh
